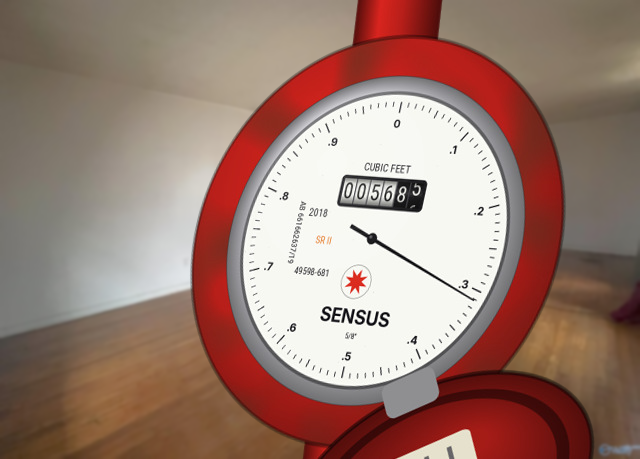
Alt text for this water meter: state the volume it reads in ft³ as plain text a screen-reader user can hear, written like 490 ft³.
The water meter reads 5685.31 ft³
